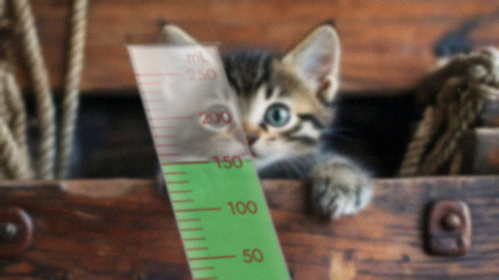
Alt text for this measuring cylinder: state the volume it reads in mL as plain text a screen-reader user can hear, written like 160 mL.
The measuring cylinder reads 150 mL
